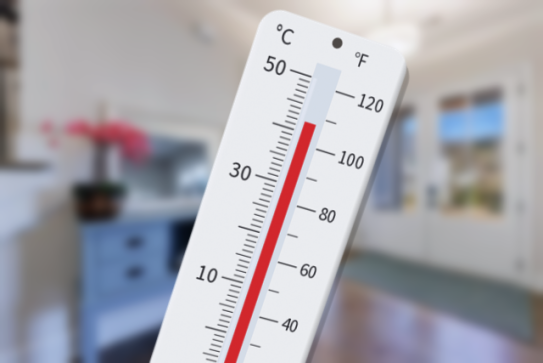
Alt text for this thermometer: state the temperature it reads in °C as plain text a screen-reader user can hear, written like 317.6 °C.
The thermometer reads 42 °C
